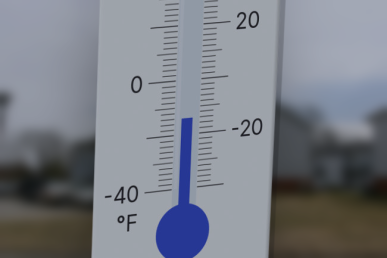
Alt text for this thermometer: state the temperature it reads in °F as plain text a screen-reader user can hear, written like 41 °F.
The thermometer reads -14 °F
